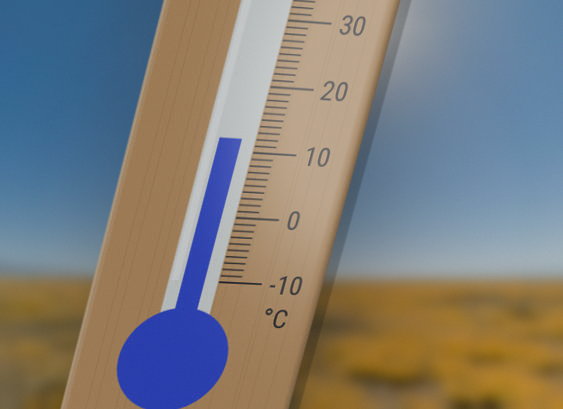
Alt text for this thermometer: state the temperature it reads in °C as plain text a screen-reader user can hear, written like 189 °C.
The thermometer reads 12 °C
